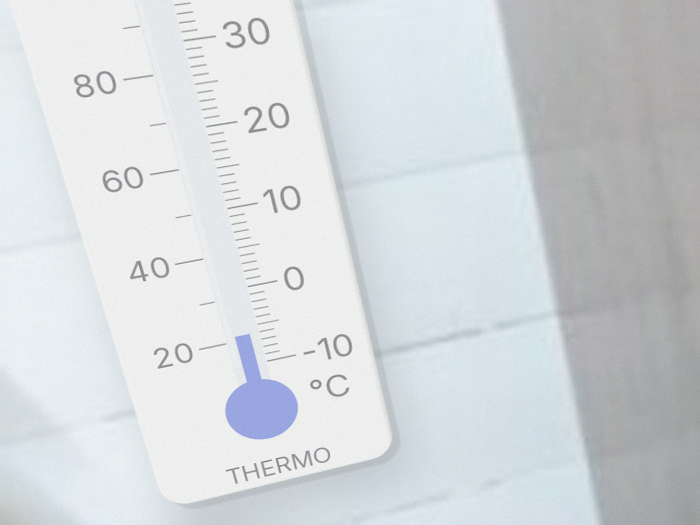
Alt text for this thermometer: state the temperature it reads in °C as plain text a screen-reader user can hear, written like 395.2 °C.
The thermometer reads -6 °C
